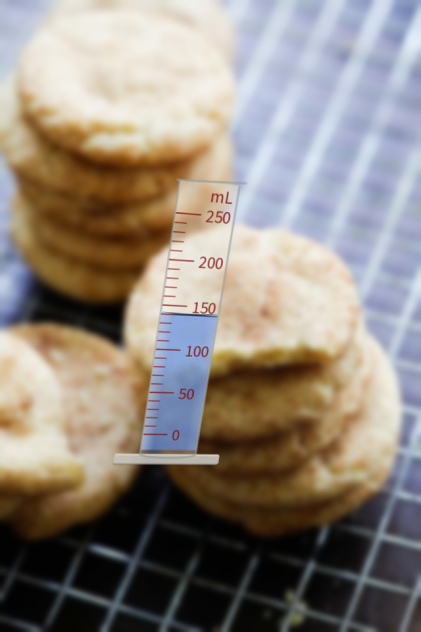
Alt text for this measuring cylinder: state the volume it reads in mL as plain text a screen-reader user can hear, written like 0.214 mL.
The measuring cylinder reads 140 mL
